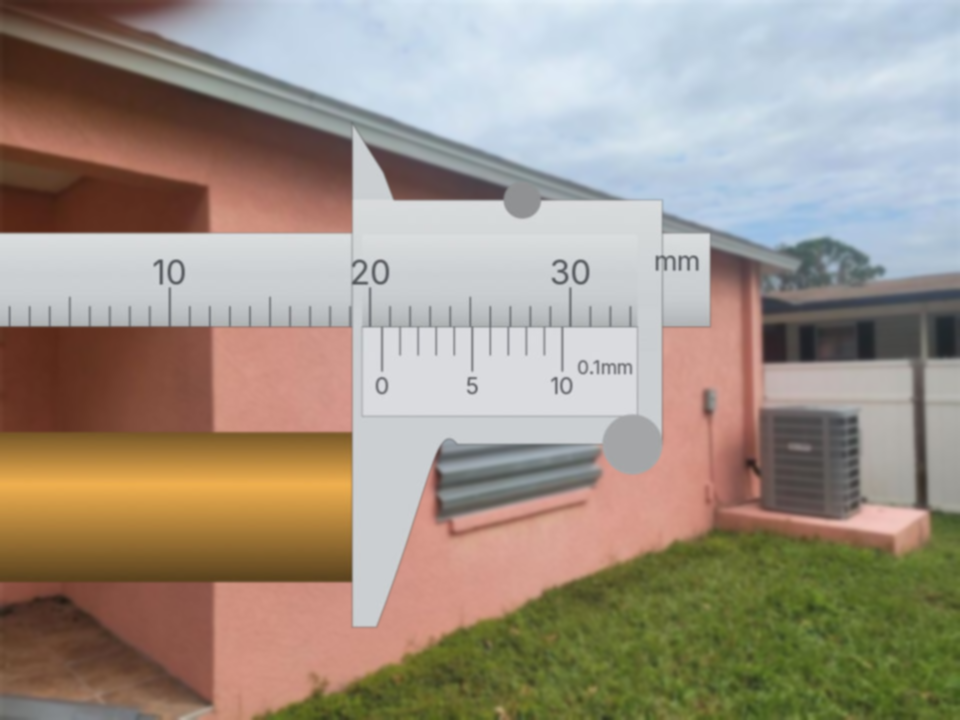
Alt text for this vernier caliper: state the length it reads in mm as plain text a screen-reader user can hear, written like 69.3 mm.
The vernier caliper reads 20.6 mm
